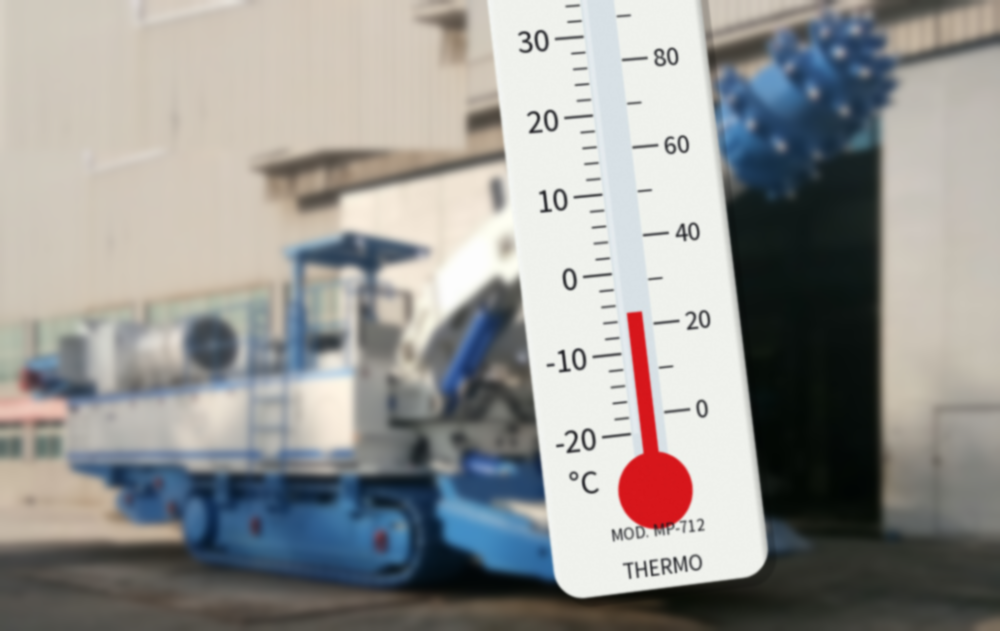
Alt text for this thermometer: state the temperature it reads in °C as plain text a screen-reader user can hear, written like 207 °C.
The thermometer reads -5 °C
